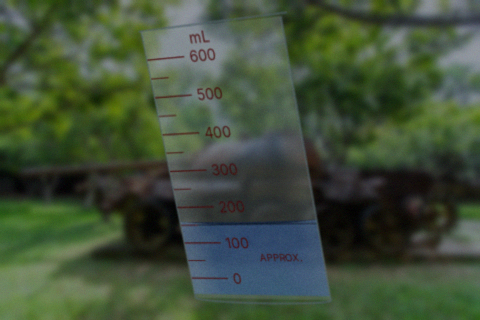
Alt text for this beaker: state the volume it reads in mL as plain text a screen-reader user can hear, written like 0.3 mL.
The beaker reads 150 mL
